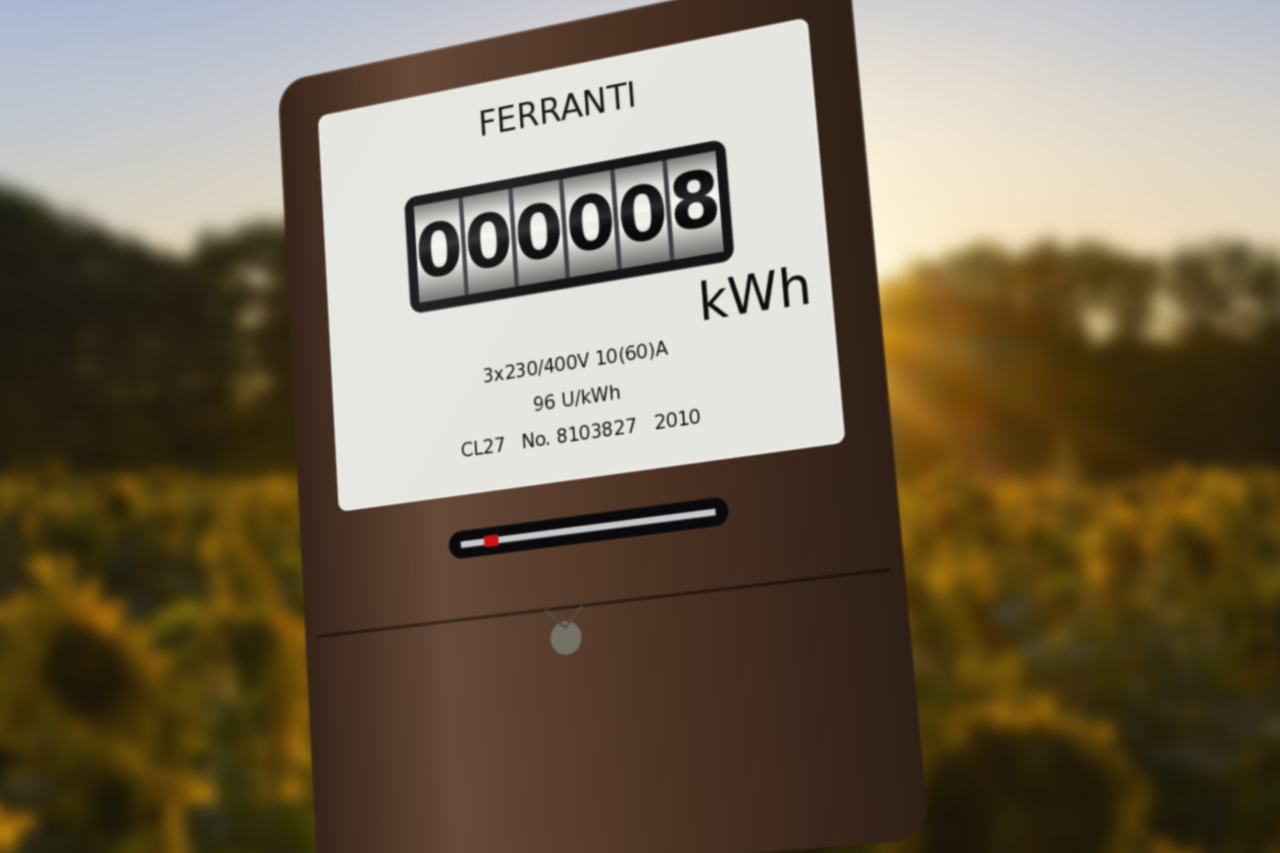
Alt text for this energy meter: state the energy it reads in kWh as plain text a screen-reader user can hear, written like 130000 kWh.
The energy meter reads 8 kWh
